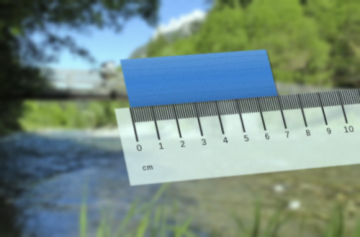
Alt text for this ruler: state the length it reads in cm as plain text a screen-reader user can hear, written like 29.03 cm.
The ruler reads 7 cm
